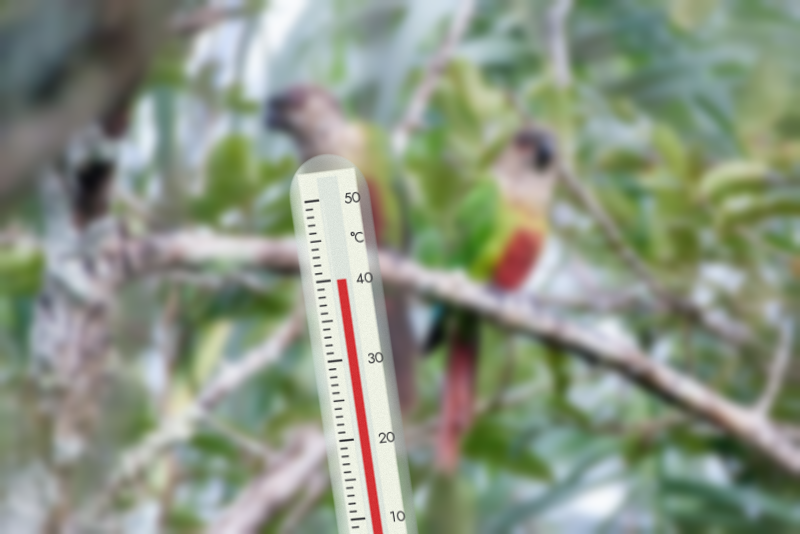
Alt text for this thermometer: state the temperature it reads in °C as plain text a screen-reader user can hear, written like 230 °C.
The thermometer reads 40 °C
